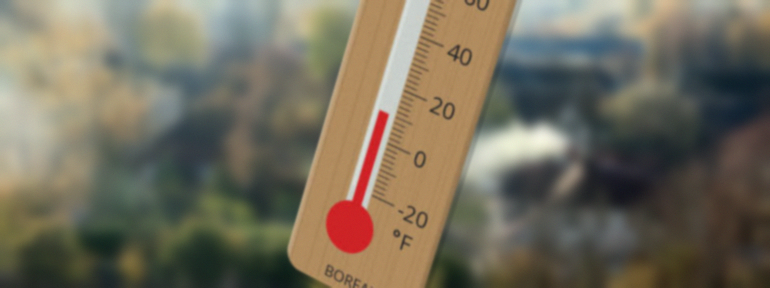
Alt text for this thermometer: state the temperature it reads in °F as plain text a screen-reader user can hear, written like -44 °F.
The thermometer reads 10 °F
